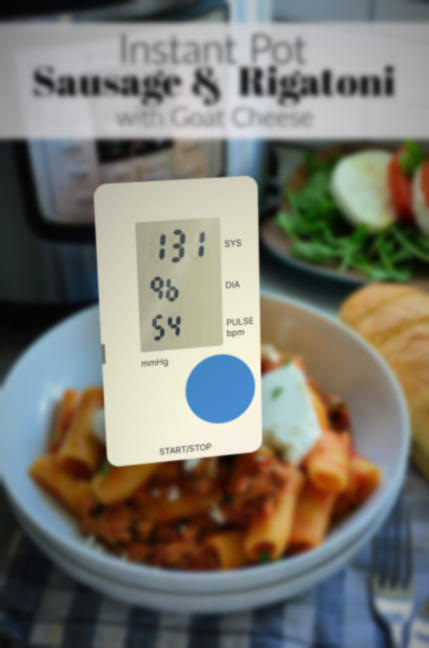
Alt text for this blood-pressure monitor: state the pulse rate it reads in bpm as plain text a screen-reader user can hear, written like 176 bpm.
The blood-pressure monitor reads 54 bpm
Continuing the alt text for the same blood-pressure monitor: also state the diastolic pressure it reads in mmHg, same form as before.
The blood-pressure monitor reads 96 mmHg
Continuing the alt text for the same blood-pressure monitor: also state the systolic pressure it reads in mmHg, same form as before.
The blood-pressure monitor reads 131 mmHg
